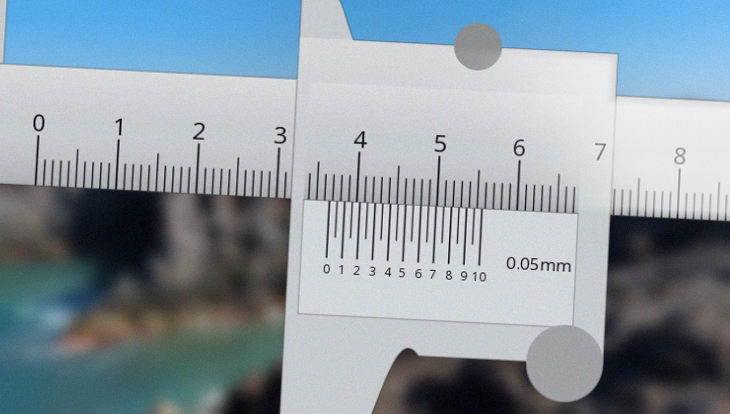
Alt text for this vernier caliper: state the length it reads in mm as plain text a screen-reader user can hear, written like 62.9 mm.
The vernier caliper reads 36.6 mm
